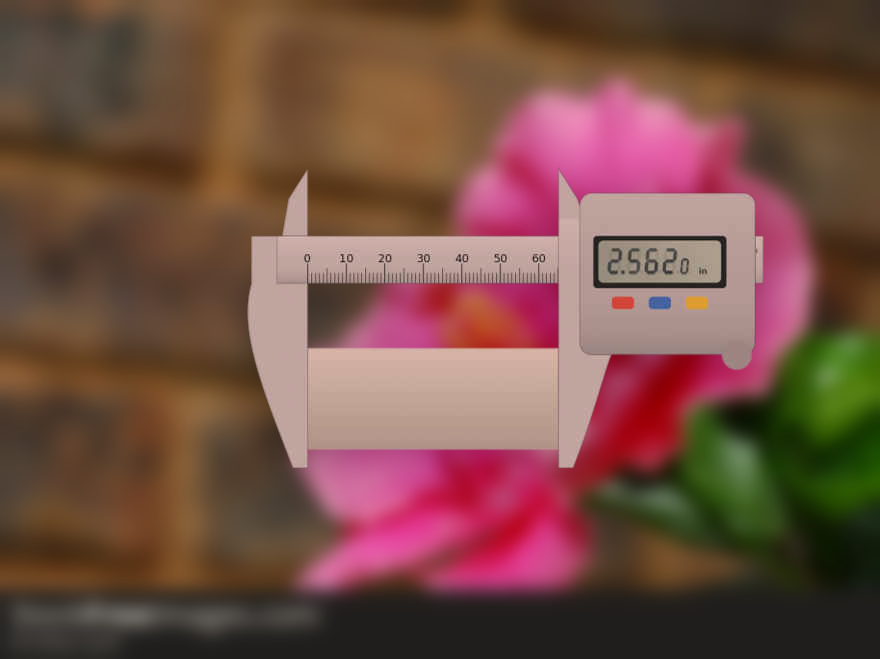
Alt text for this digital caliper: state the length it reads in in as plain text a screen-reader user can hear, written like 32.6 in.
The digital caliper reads 2.5620 in
